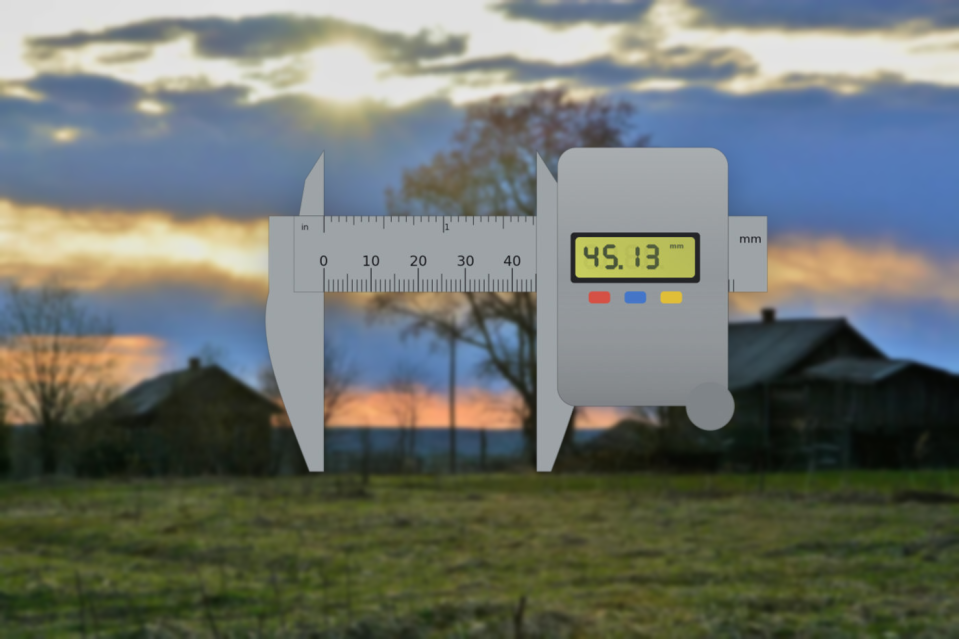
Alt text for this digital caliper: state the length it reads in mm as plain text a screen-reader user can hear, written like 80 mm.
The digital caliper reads 45.13 mm
